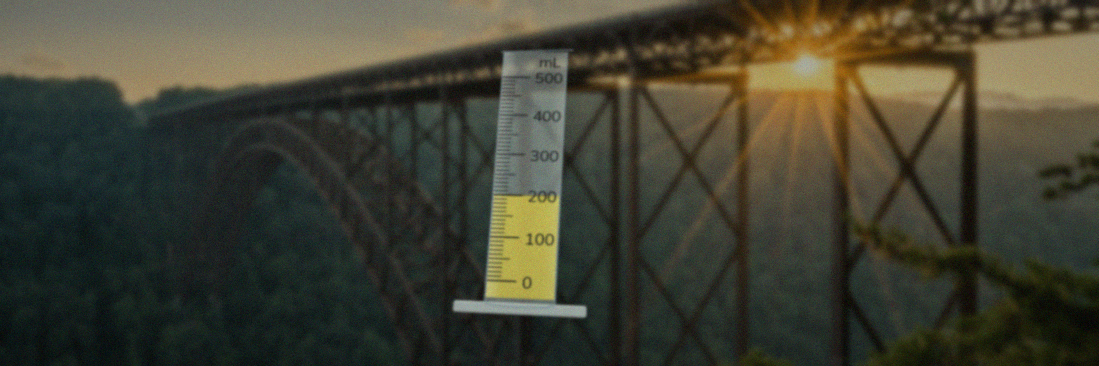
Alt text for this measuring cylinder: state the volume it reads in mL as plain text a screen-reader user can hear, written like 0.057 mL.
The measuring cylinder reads 200 mL
